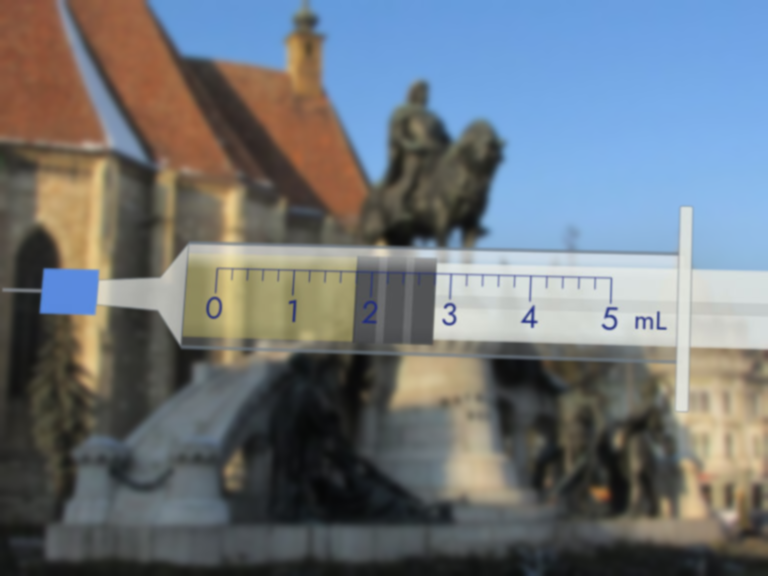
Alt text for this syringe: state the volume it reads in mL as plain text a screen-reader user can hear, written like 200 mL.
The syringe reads 1.8 mL
